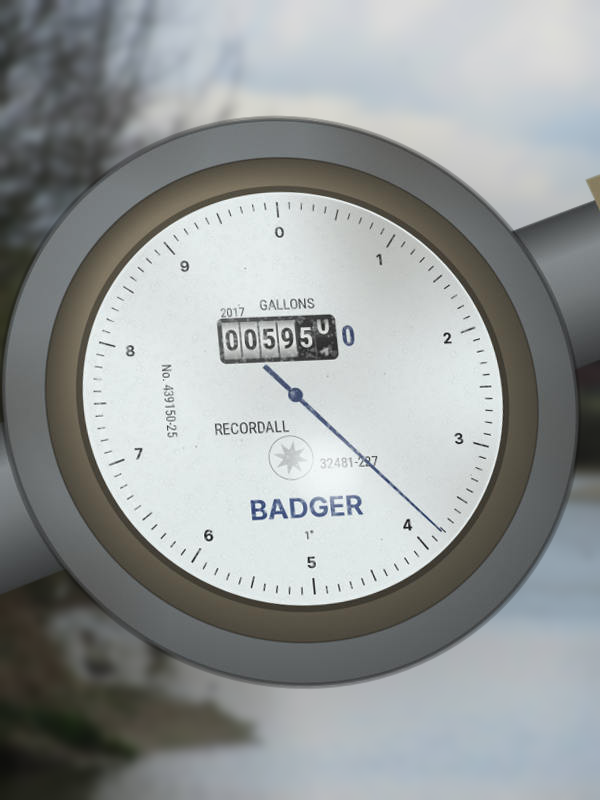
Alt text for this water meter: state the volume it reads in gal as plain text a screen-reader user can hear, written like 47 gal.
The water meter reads 59503.8 gal
